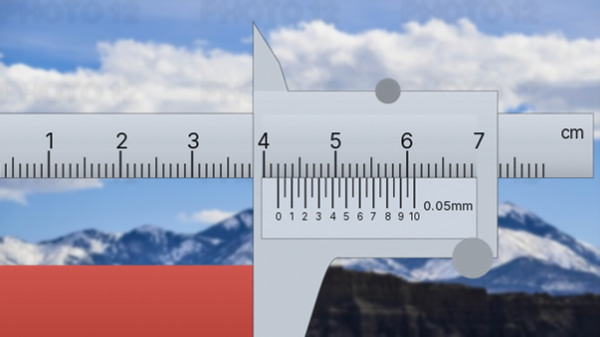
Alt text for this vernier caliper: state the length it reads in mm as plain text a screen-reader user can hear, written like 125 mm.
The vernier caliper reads 42.0 mm
